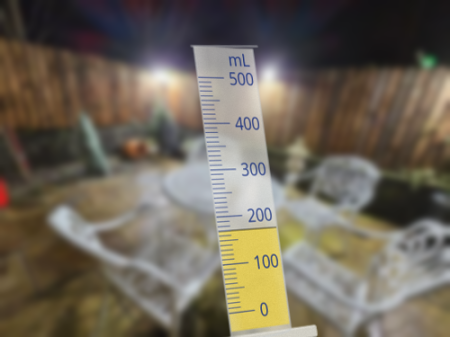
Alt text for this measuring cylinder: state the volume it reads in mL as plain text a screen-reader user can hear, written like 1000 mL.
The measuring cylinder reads 170 mL
